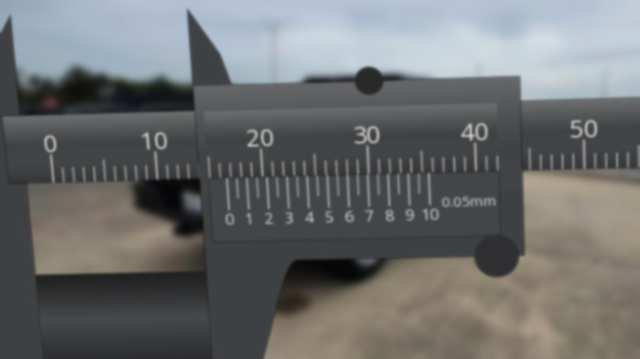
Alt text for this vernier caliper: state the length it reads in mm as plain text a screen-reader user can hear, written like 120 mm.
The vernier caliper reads 16.6 mm
